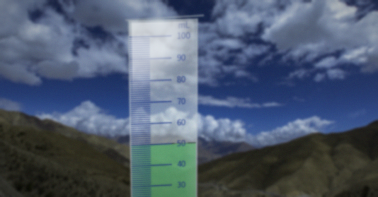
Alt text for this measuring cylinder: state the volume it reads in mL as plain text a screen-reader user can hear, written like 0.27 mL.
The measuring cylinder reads 50 mL
